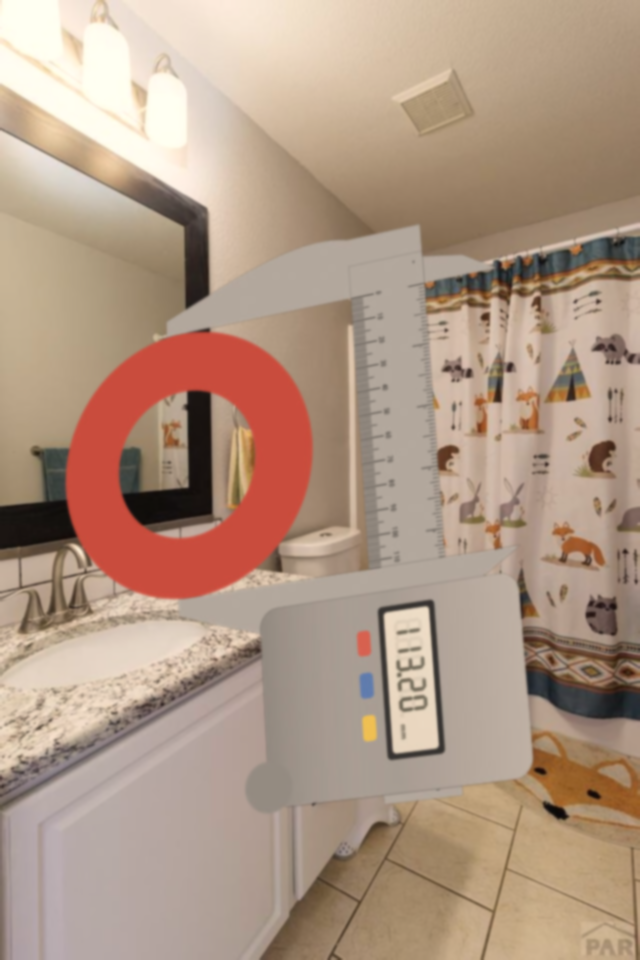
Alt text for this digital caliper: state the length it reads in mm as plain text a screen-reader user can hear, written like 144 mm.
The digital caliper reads 113.20 mm
